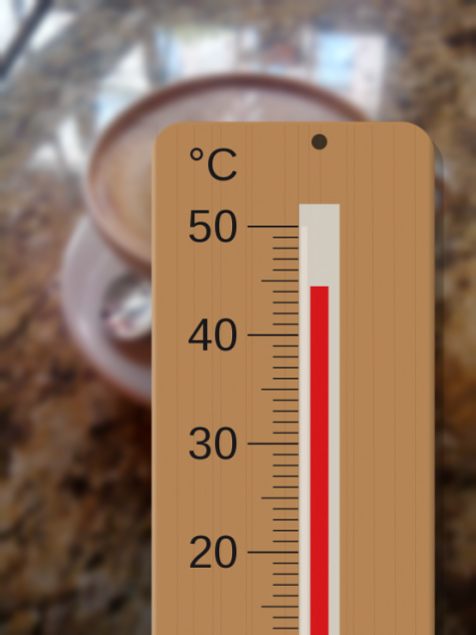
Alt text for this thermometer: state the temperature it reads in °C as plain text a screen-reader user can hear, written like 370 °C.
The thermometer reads 44.5 °C
